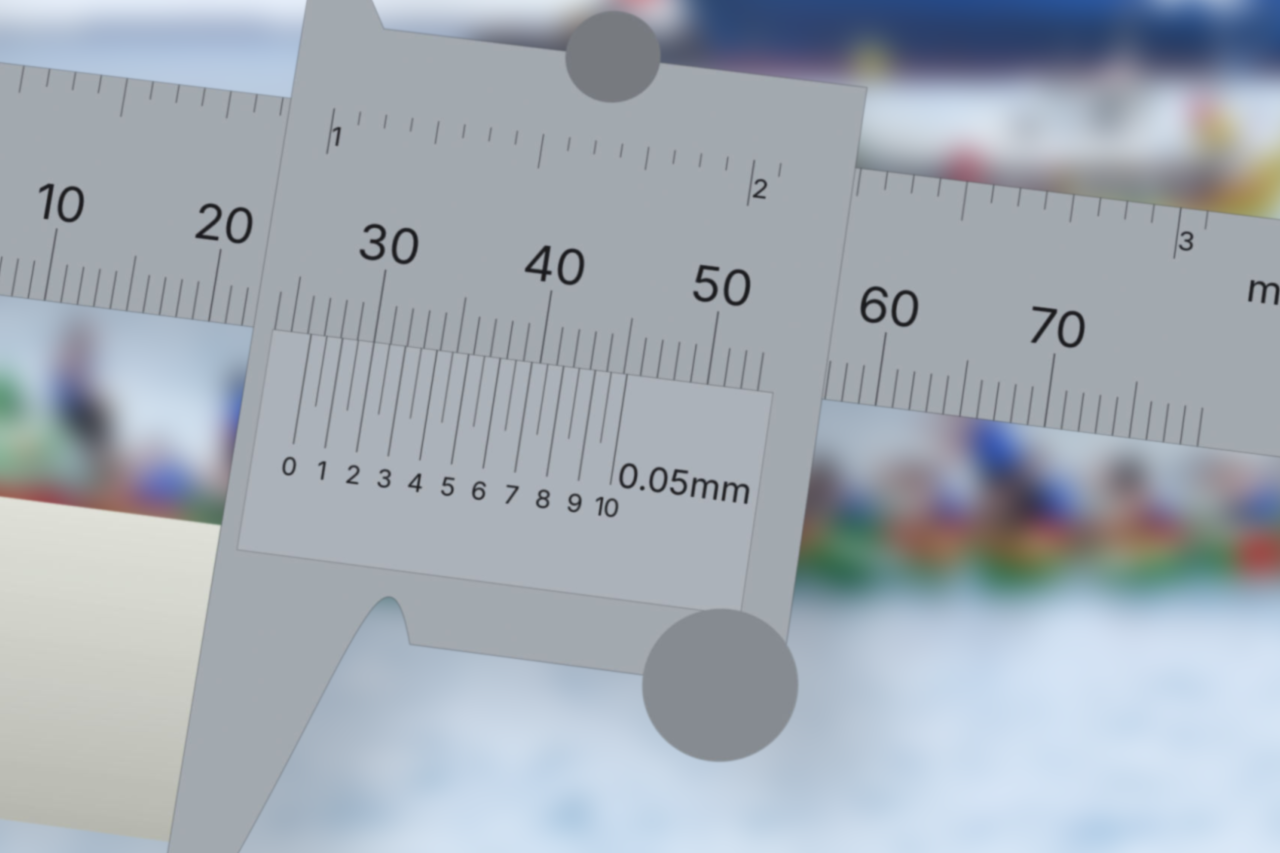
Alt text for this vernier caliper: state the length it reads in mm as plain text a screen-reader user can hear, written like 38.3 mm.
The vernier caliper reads 26.2 mm
